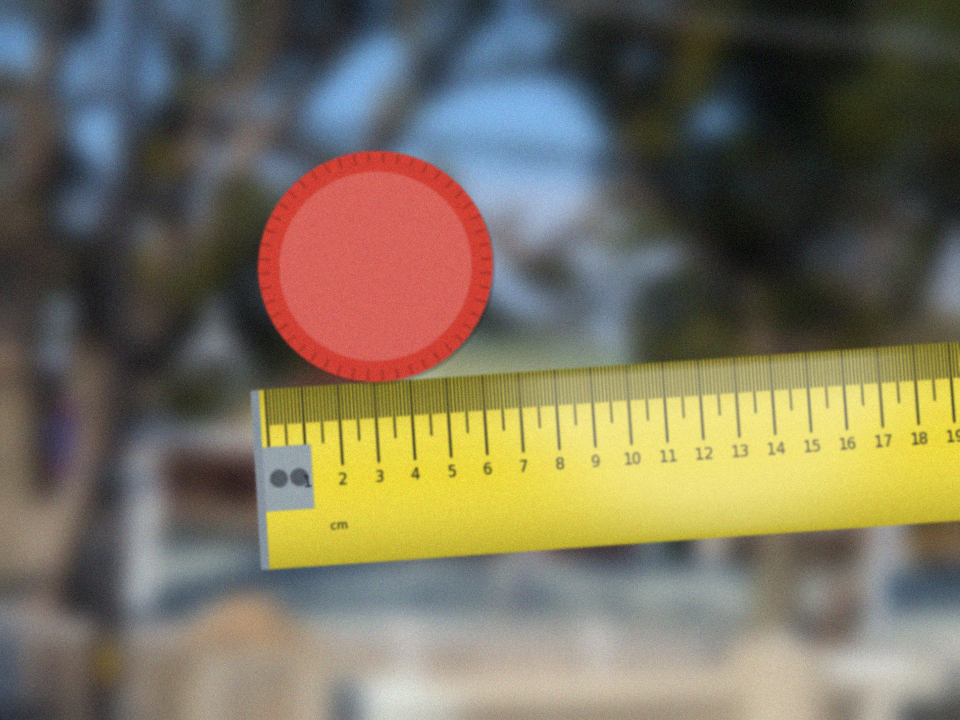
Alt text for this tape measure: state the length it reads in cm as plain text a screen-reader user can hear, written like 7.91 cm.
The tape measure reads 6.5 cm
